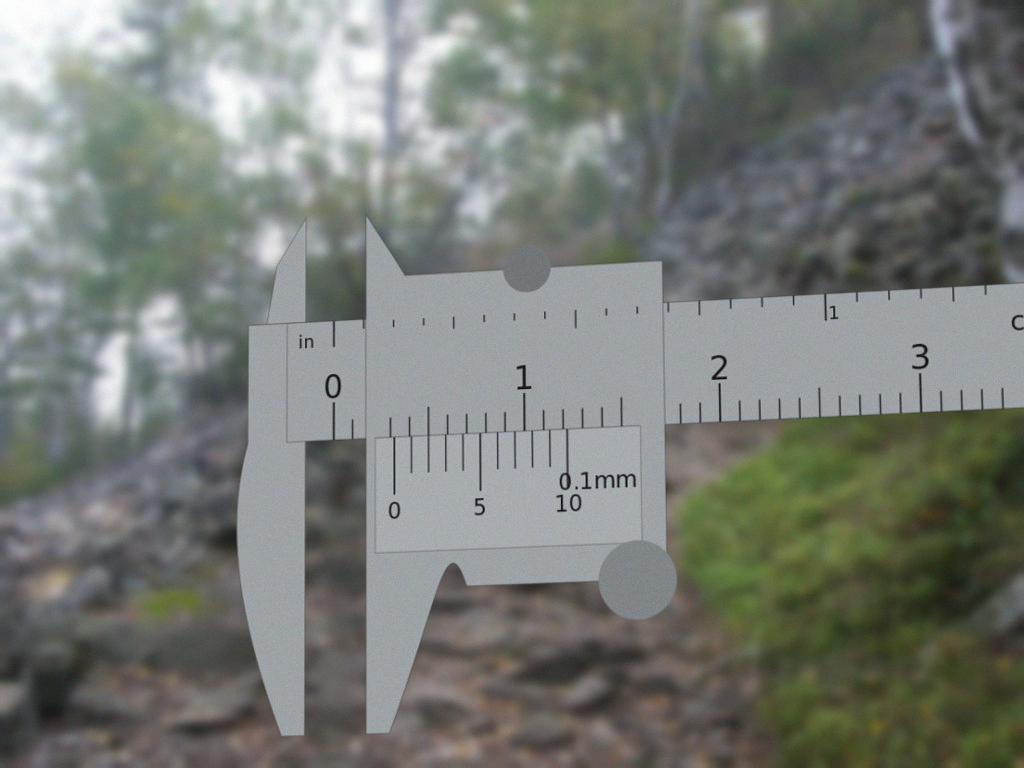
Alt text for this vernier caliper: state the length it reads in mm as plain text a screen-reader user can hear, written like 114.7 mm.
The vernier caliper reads 3.2 mm
